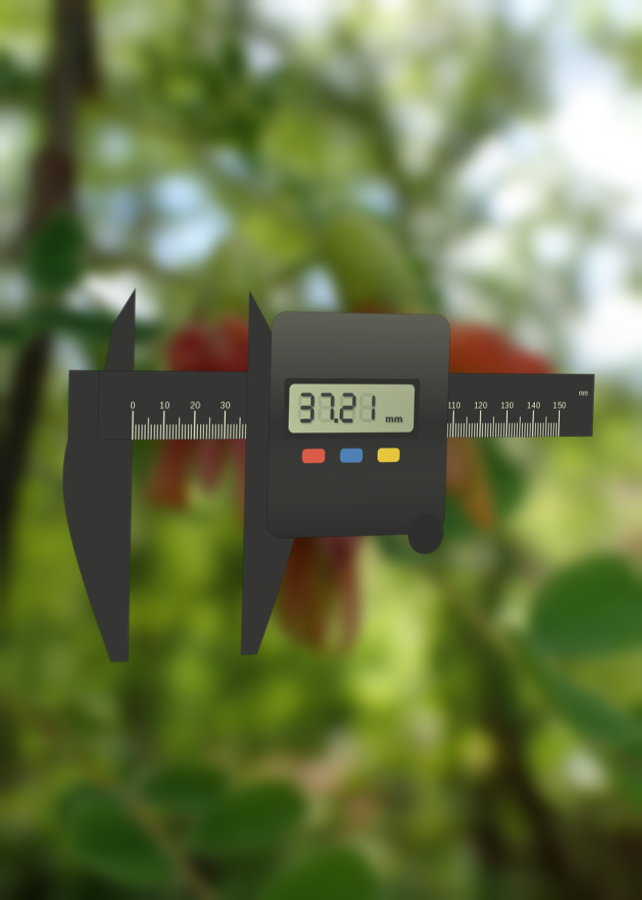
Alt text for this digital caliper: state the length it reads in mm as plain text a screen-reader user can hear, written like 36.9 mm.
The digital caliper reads 37.21 mm
